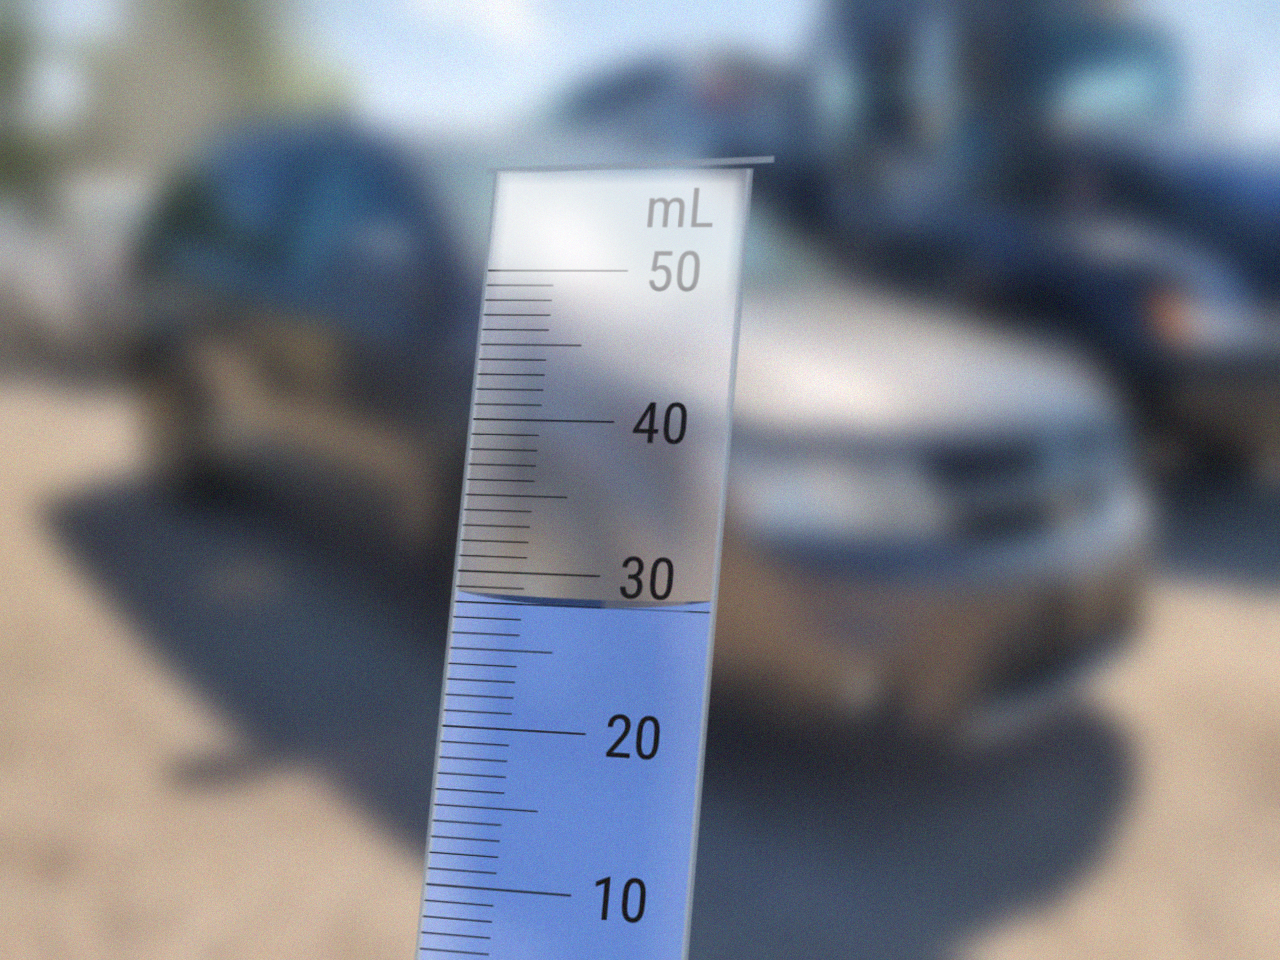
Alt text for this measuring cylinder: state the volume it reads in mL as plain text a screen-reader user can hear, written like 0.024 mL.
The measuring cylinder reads 28 mL
